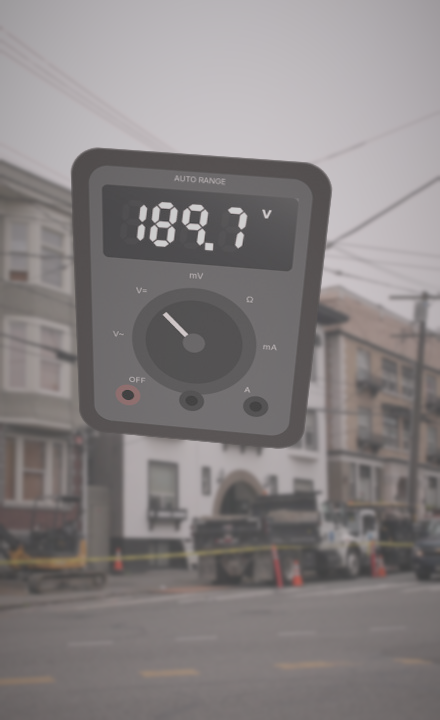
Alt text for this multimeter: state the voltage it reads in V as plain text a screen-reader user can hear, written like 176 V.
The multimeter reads 189.7 V
